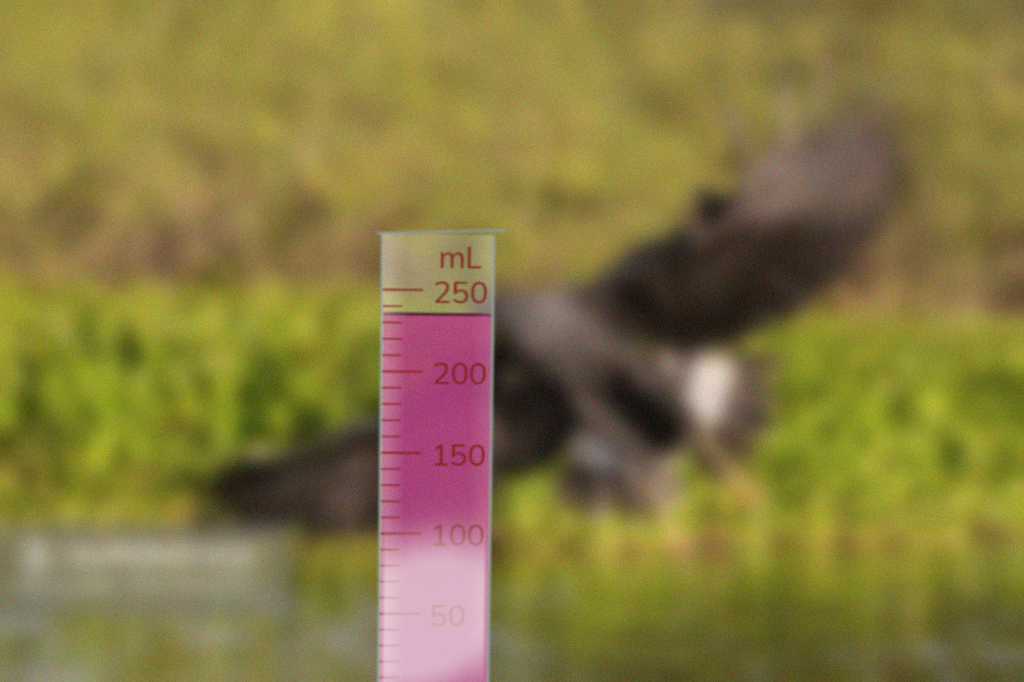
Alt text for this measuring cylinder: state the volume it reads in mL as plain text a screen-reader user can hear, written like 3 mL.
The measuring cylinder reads 235 mL
